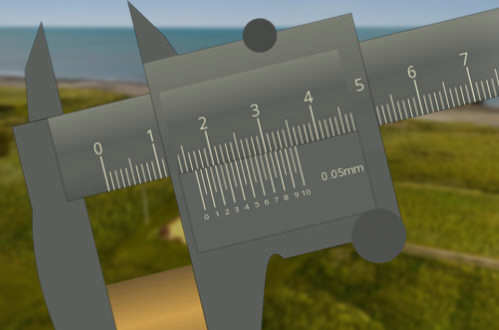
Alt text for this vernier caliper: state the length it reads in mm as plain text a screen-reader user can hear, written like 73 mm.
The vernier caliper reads 16.5 mm
